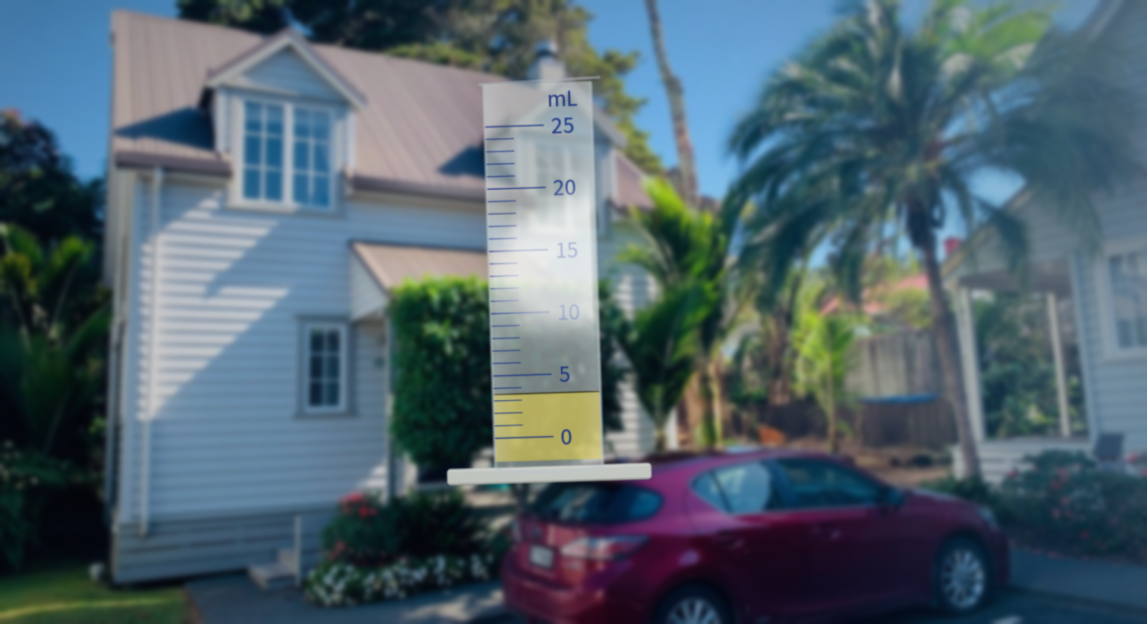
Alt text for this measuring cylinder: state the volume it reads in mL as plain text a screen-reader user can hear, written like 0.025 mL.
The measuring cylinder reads 3.5 mL
